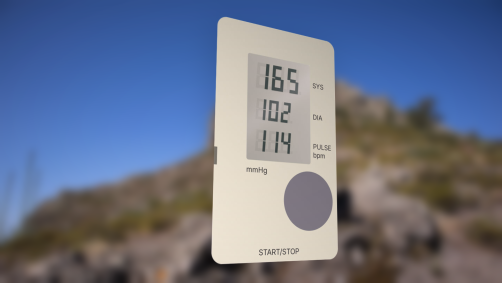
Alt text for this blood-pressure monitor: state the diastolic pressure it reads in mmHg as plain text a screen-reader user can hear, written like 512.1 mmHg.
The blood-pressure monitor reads 102 mmHg
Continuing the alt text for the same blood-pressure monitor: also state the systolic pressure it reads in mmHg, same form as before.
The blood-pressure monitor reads 165 mmHg
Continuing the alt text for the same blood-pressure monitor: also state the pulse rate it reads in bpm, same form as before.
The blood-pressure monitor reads 114 bpm
